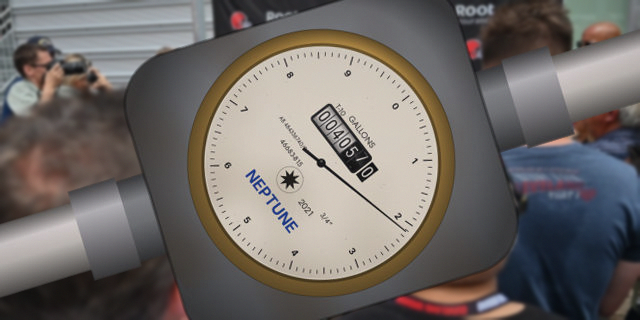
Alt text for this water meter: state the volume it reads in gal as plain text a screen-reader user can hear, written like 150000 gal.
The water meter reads 40572.1 gal
